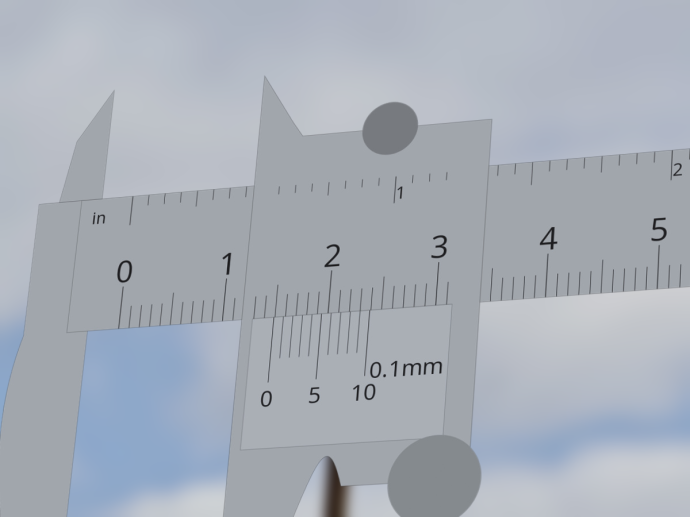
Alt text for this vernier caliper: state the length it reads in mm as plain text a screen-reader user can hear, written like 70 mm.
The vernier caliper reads 14.9 mm
